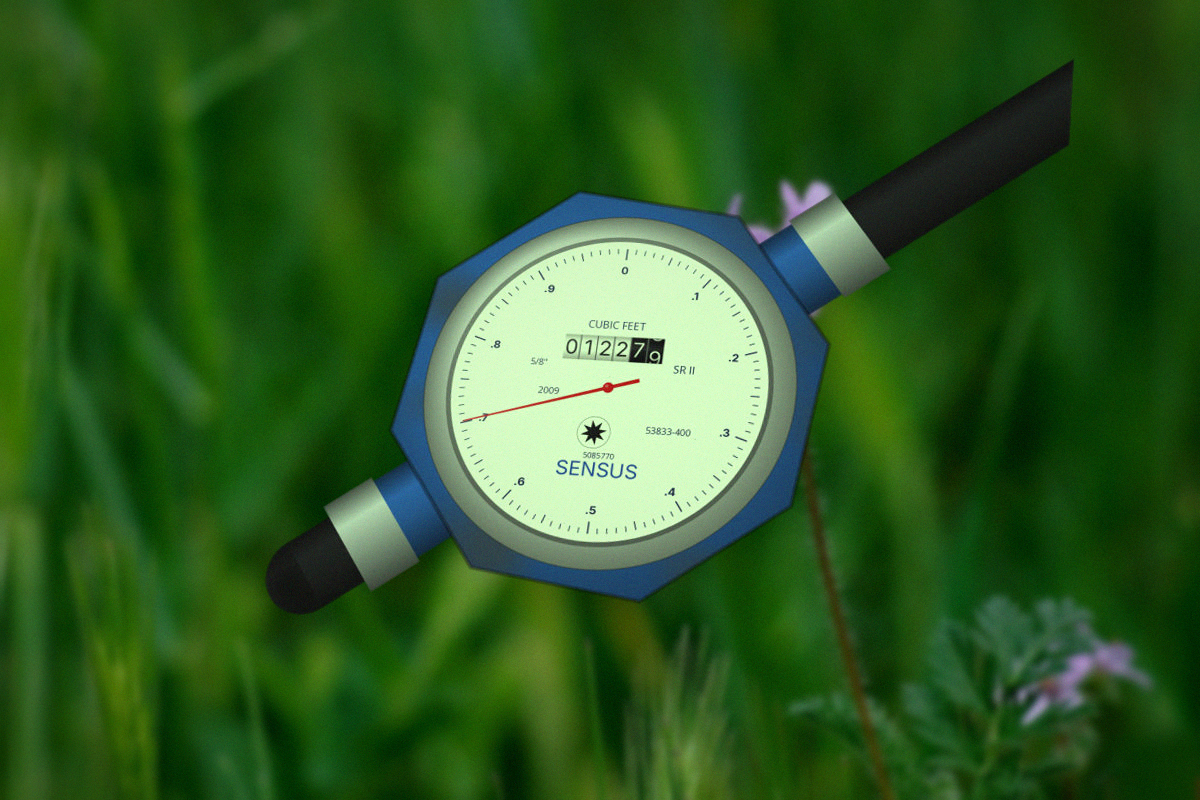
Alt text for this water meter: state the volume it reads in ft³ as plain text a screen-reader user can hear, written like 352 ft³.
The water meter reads 12278.70 ft³
